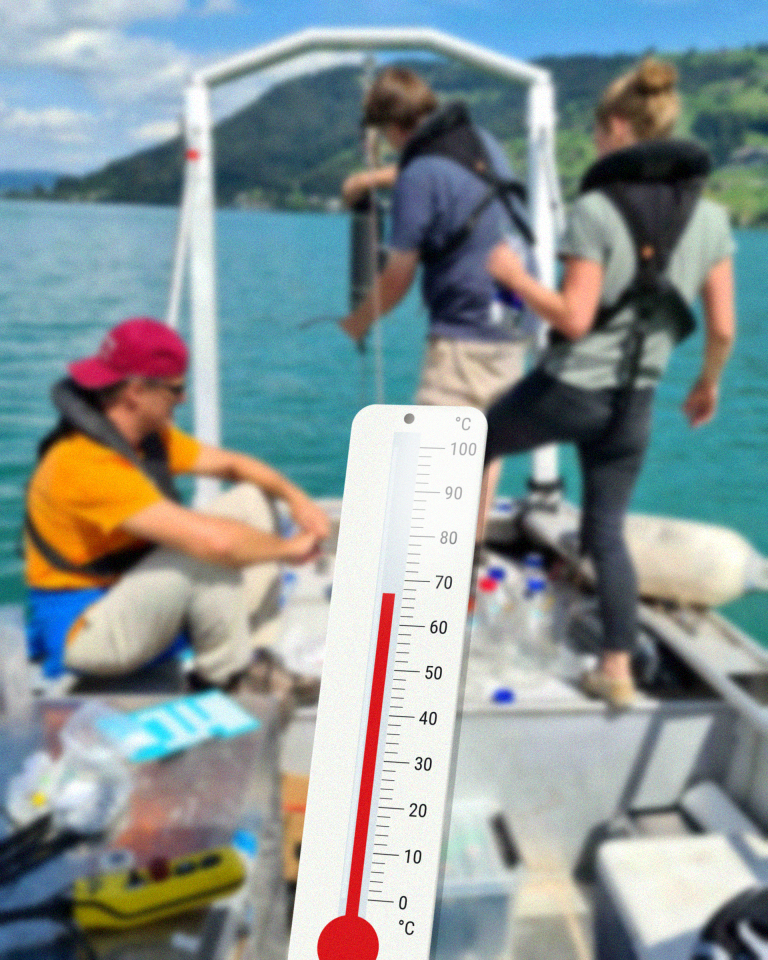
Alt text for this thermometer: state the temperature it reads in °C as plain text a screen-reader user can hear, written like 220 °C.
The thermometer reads 67 °C
